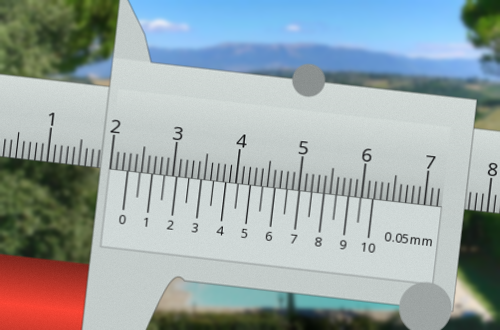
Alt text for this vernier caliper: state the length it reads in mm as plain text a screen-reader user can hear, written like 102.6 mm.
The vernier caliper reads 22.8 mm
